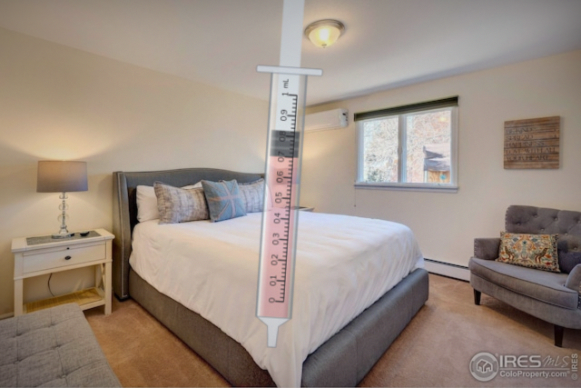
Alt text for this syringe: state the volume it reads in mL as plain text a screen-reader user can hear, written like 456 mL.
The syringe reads 0.7 mL
